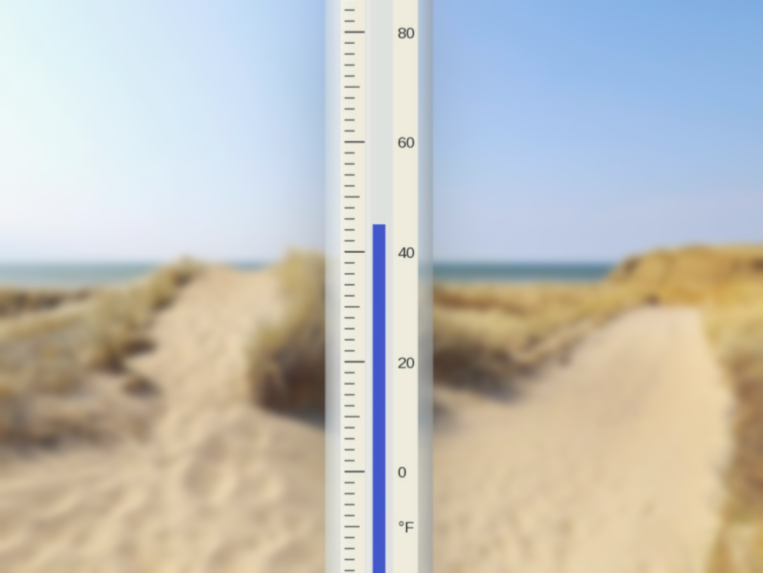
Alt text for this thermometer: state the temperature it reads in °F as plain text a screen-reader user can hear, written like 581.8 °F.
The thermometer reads 45 °F
